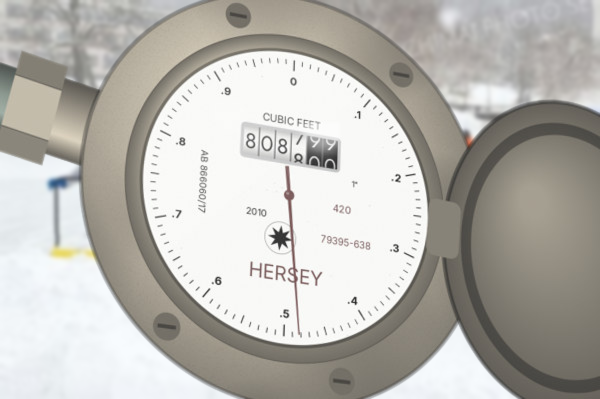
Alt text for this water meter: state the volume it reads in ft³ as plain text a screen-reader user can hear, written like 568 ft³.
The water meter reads 808799.48 ft³
